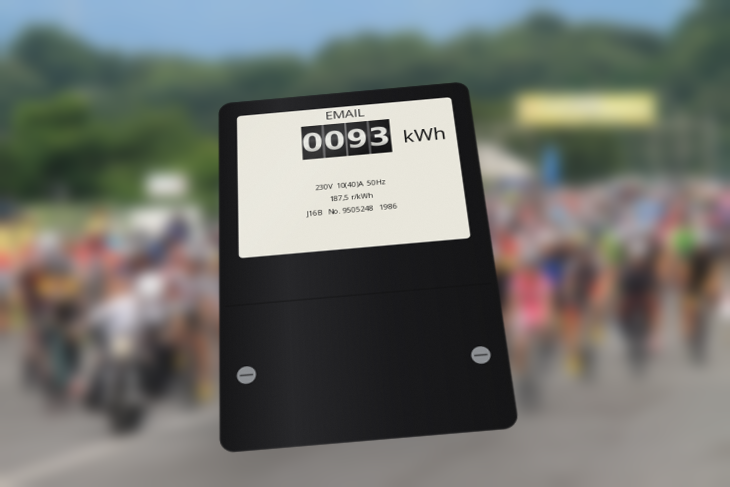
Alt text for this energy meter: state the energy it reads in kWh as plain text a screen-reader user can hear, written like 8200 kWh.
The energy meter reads 93 kWh
